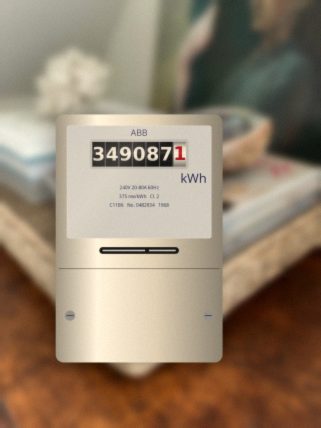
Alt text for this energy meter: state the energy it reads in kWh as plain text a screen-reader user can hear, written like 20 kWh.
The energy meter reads 349087.1 kWh
